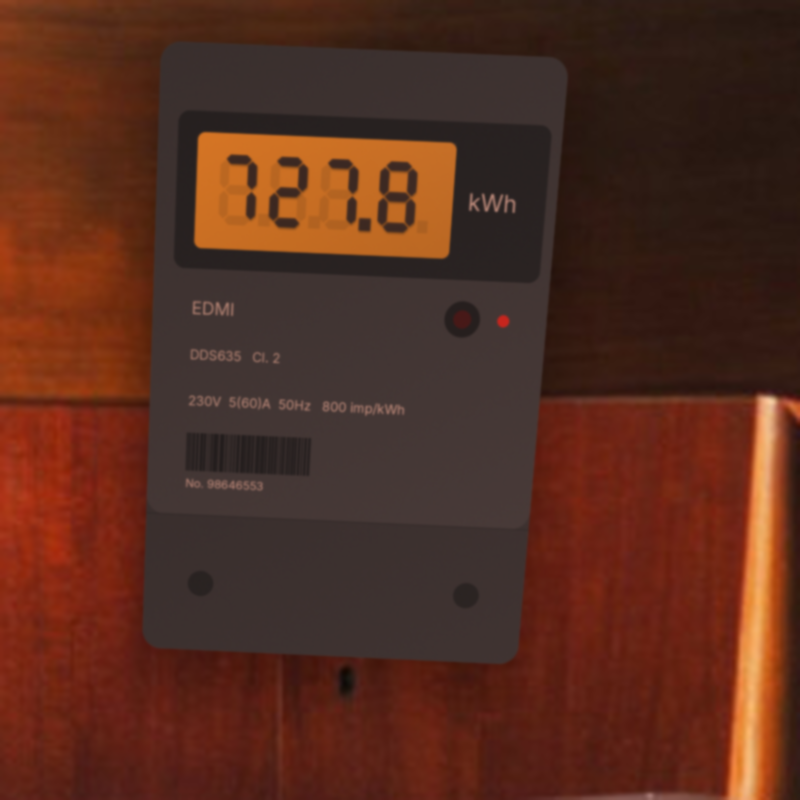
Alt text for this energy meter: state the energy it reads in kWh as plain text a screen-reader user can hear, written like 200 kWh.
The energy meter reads 727.8 kWh
